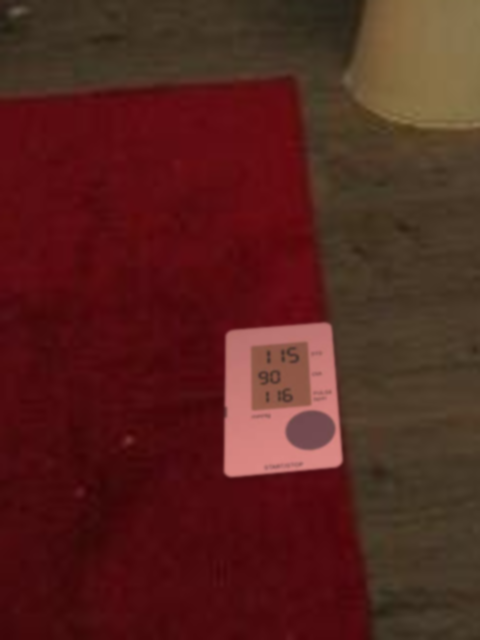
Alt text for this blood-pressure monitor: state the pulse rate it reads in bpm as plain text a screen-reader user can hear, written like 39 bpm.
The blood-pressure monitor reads 116 bpm
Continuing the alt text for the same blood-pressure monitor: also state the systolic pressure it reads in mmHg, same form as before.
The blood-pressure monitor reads 115 mmHg
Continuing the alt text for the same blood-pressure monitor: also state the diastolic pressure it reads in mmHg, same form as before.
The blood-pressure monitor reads 90 mmHg
